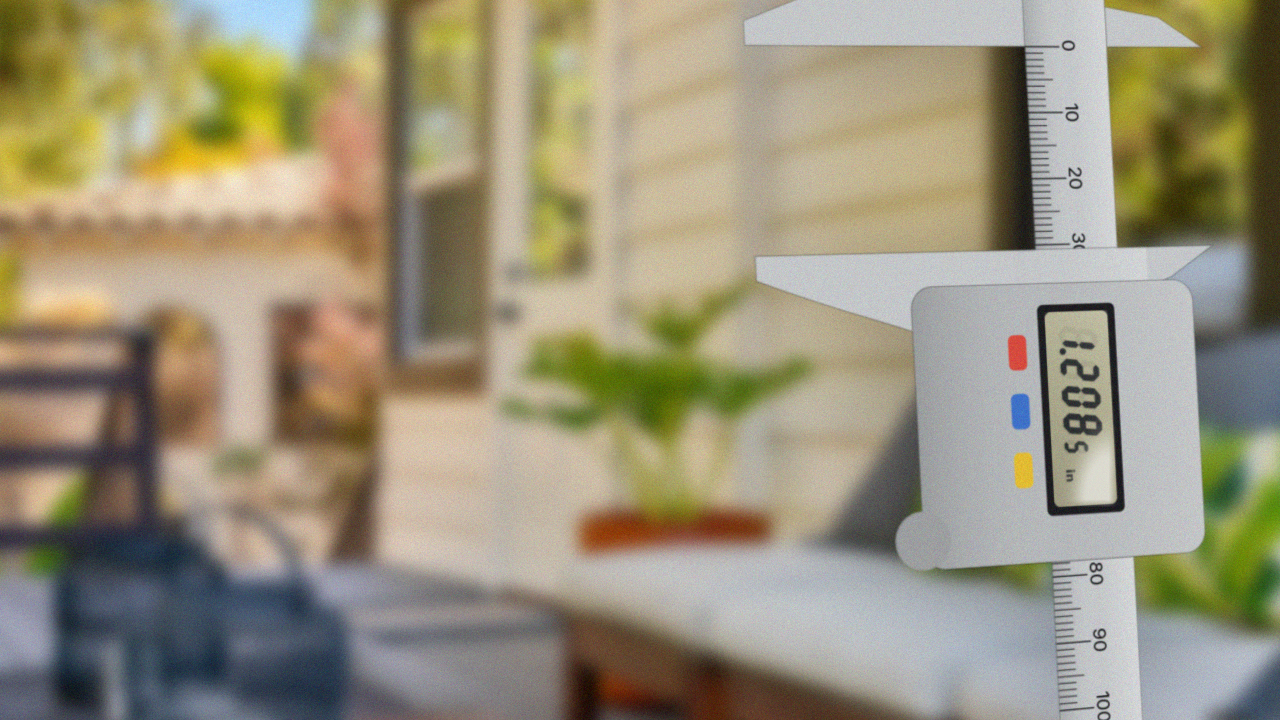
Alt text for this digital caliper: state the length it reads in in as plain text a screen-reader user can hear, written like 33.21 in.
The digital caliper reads 1.2085 in
